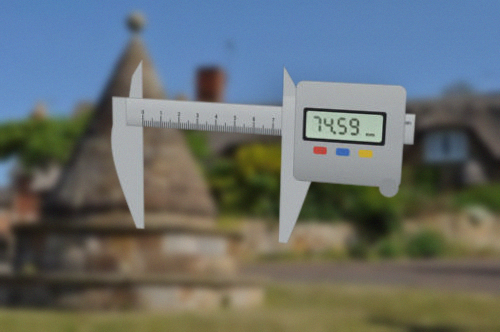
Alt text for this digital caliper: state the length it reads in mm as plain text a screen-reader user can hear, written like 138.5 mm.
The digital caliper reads 74.59 mm
